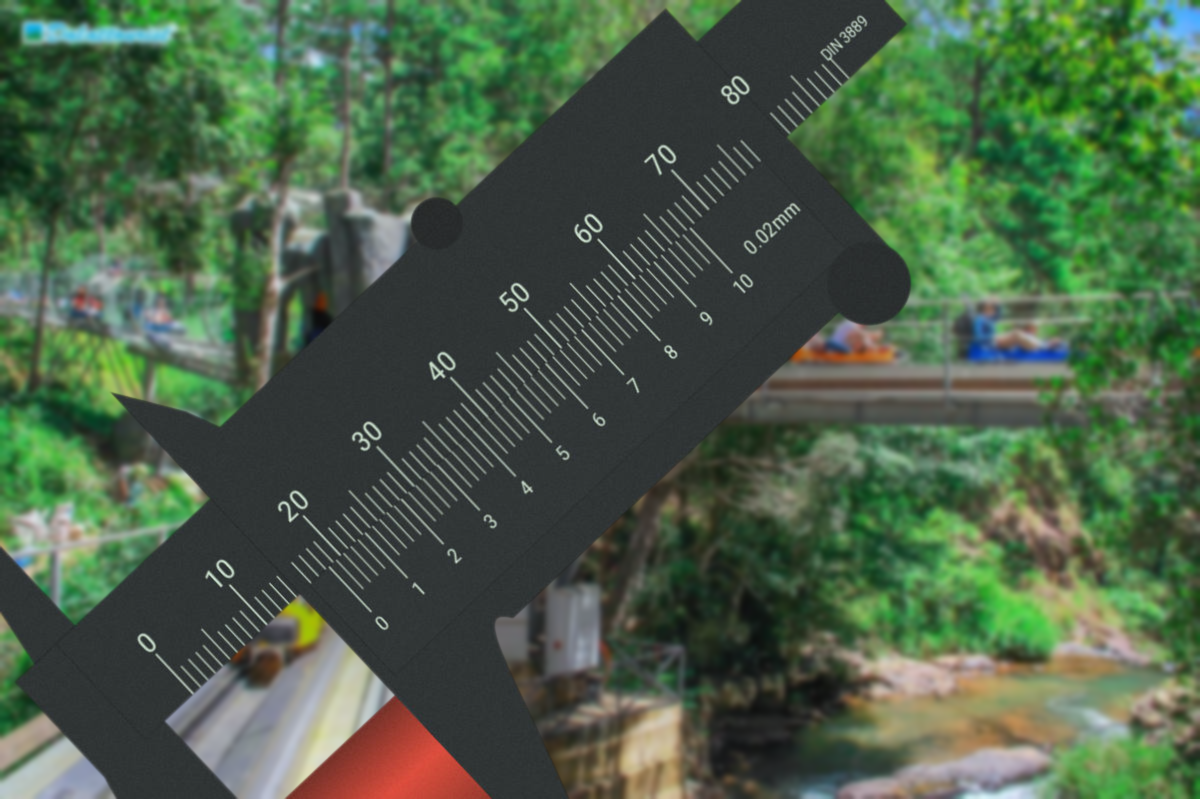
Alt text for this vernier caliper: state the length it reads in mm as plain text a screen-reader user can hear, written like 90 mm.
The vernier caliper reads 18.4 mm
